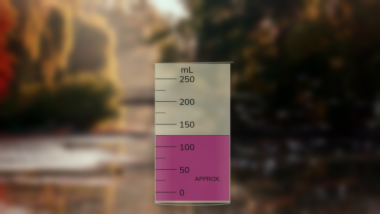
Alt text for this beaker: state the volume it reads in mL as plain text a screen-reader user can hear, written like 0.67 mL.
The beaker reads 125 mL
